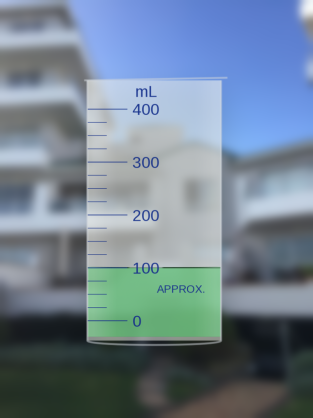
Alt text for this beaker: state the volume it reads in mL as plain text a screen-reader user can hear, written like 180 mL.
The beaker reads 100 mL
